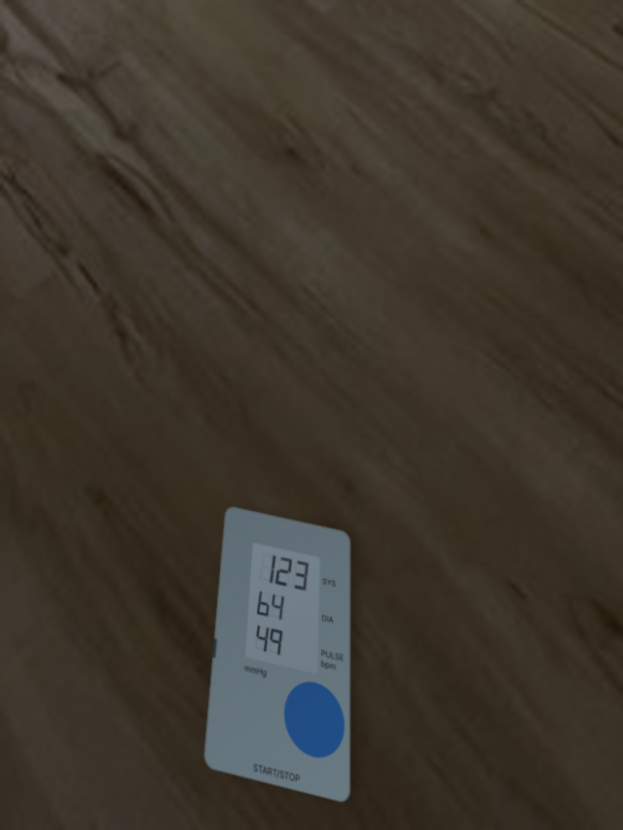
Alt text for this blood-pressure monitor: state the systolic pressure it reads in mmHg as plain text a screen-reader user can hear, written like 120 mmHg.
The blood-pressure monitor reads 123 mmHg
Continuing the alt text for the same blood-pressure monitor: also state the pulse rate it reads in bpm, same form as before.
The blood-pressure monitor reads 49 bpm
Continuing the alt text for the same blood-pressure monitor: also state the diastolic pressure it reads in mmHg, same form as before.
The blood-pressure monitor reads 64 mmHg
